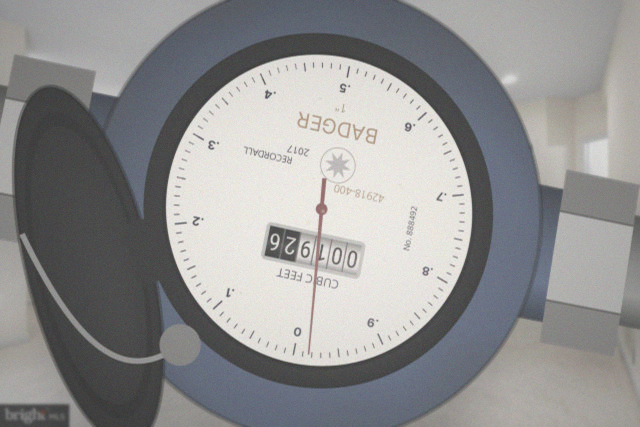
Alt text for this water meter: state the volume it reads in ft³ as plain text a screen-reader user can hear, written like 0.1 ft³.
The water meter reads 1925.98 ft³
